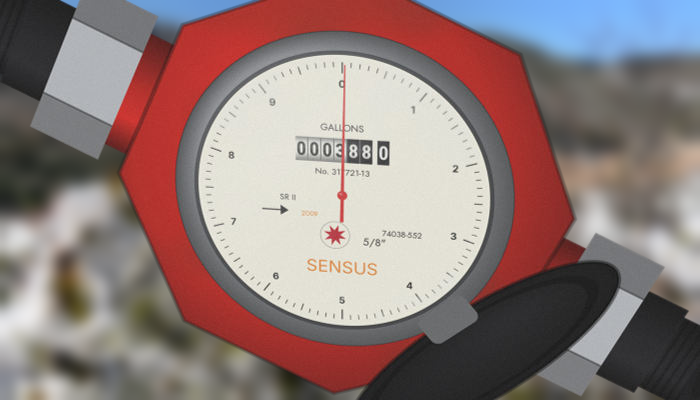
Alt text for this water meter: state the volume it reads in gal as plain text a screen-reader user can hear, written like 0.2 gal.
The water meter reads 3880.0 gal
